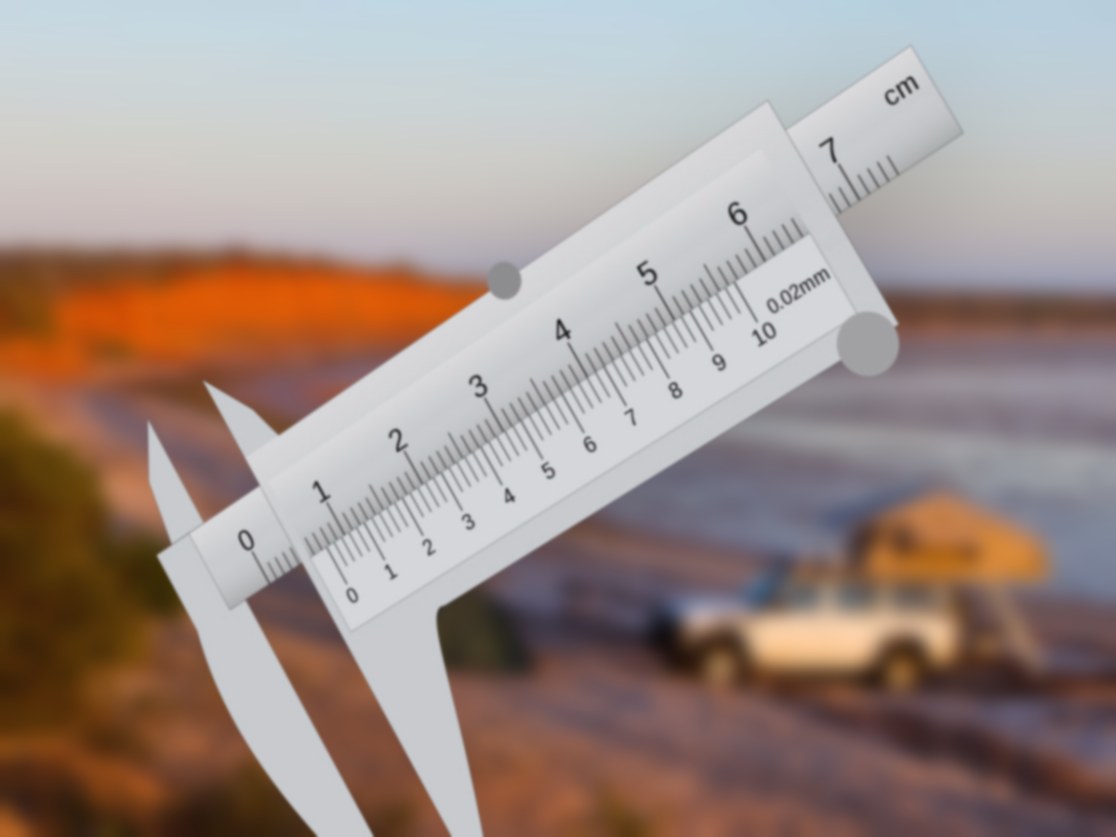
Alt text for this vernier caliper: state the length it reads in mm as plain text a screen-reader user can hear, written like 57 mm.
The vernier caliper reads 7.6 mm
